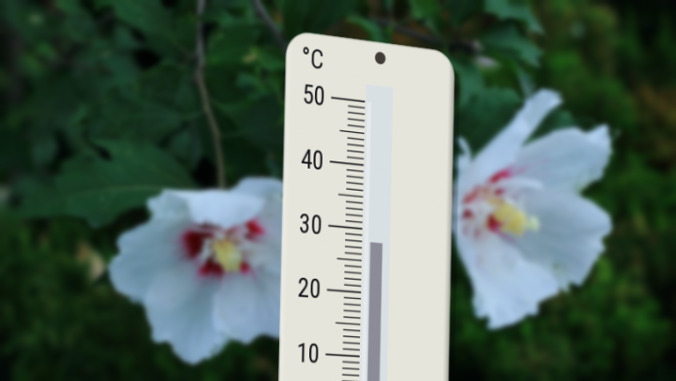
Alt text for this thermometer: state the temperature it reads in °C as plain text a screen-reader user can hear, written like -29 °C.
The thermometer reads 28 °C
